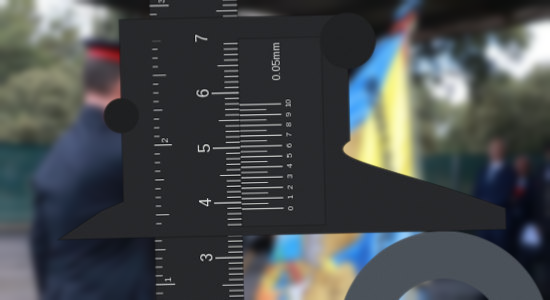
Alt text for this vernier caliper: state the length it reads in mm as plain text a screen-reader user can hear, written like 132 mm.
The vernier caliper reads 38.8 mm
